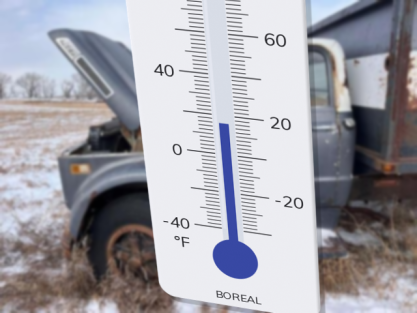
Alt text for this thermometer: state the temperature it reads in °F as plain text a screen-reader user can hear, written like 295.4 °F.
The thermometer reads 16 °F
